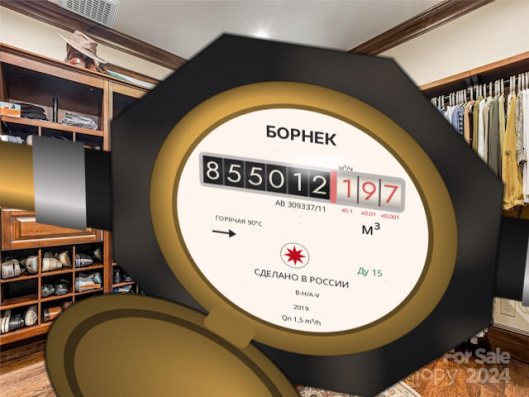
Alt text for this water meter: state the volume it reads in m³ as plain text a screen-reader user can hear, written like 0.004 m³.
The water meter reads 855012.197 m³
